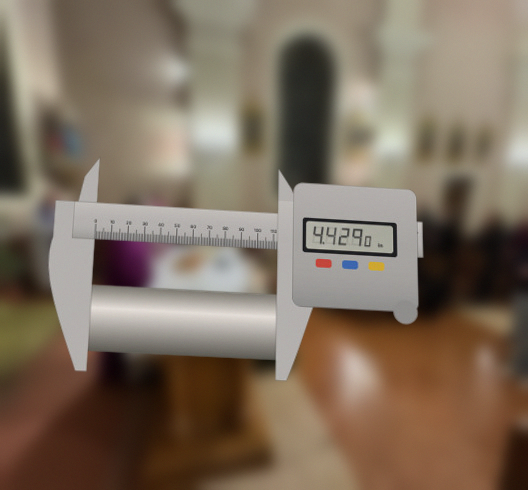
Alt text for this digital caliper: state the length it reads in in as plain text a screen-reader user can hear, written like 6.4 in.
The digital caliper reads 4.4290 in
